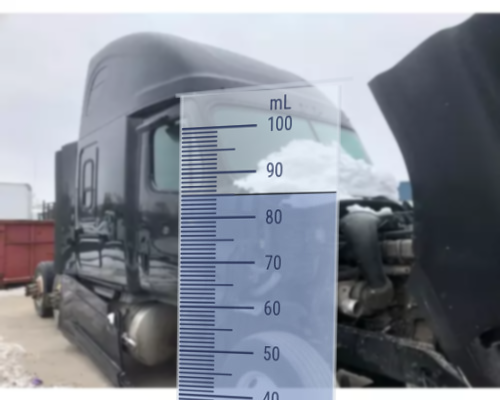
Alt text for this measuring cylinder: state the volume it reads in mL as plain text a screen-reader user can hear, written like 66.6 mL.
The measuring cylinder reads 85 mL
